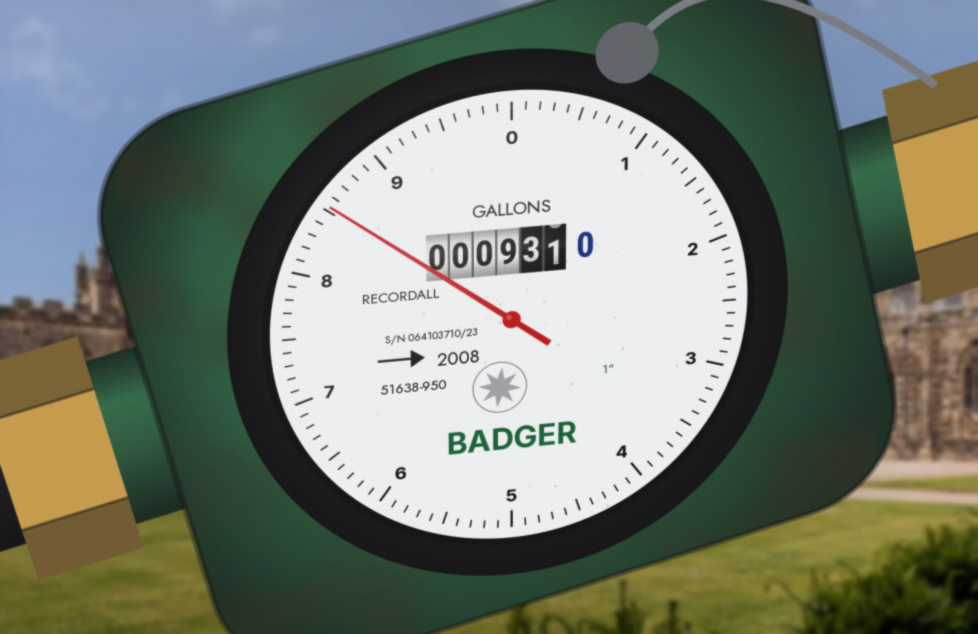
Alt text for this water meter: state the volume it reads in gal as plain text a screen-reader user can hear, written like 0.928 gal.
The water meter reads 9308.5 gal
